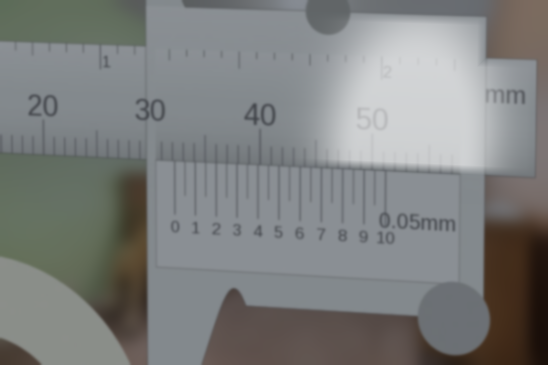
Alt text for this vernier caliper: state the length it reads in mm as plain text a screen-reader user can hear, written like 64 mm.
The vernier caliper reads 32.2 mm
